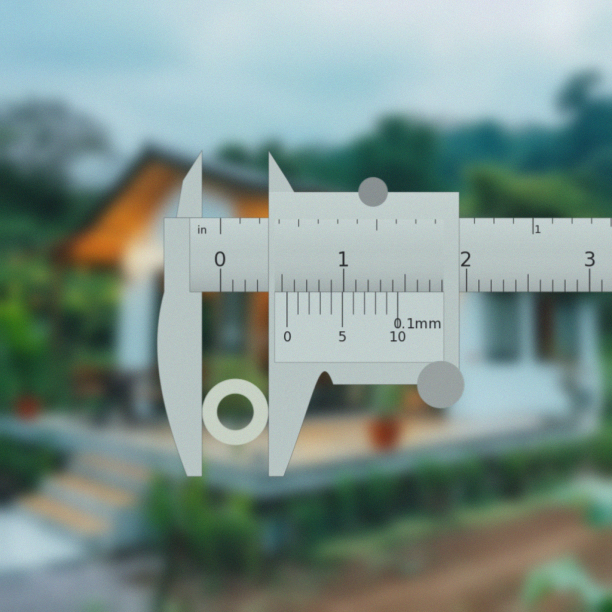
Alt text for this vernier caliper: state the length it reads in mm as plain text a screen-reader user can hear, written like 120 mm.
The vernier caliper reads 5.4 mm
